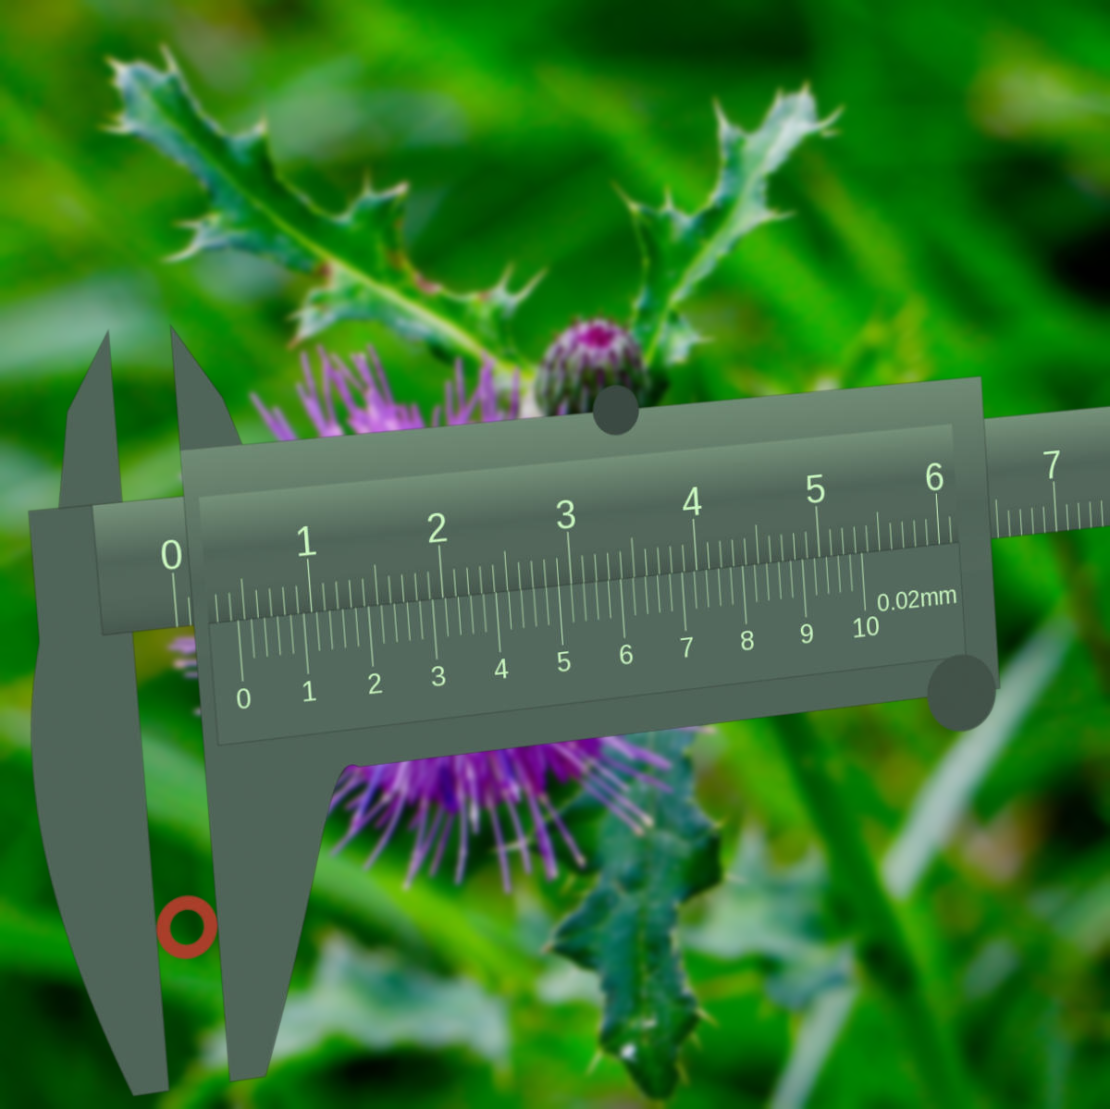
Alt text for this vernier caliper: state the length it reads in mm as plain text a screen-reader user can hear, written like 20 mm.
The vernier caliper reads 4.5 mm
